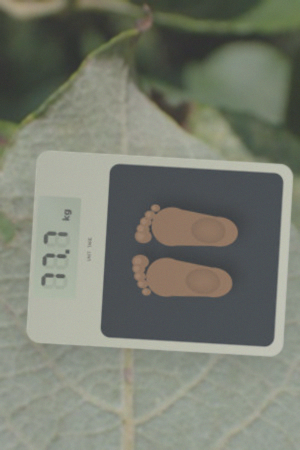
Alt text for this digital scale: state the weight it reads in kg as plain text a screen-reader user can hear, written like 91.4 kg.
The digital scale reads 77.7 kg
